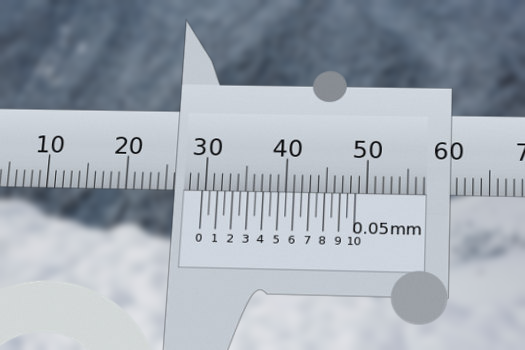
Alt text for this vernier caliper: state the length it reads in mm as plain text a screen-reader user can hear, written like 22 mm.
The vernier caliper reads 29.6 mm
